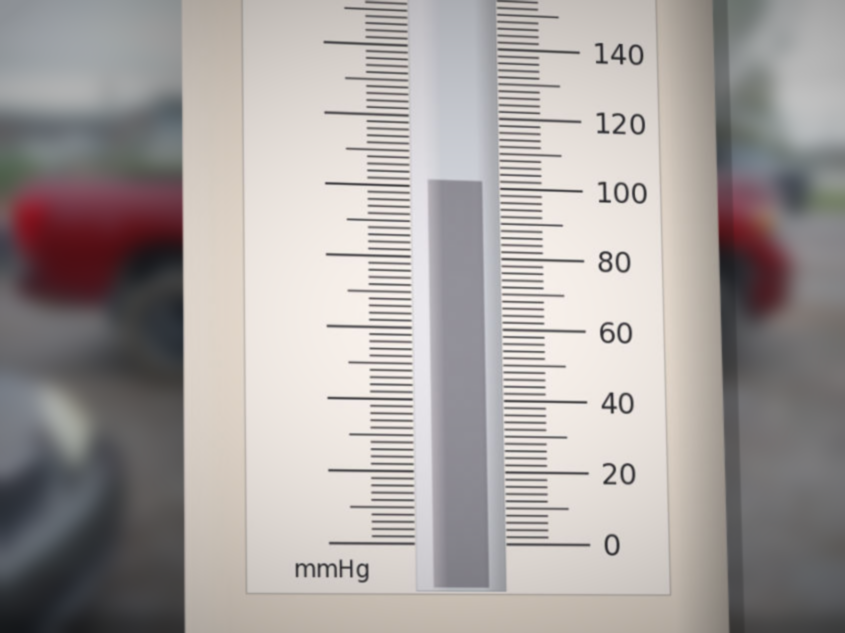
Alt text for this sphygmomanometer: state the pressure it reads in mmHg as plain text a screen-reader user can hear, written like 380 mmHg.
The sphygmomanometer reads 102 mmHg
